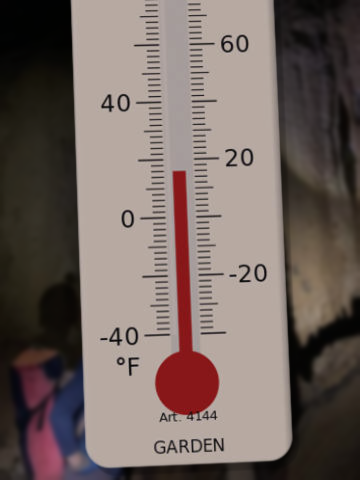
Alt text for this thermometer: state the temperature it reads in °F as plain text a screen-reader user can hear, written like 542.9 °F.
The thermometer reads 16 °F
